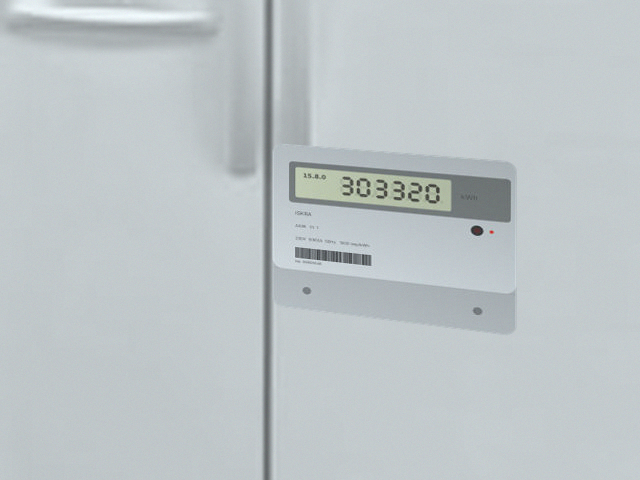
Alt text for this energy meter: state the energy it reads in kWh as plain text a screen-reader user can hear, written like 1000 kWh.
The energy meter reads 303320 kWh
